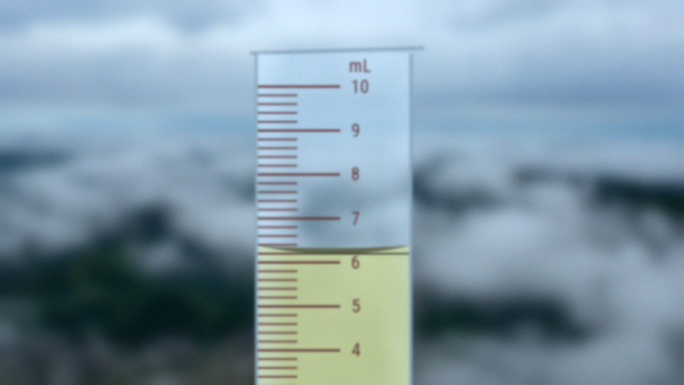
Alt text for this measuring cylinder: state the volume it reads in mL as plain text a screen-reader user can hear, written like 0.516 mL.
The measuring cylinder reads 6.2 mL
